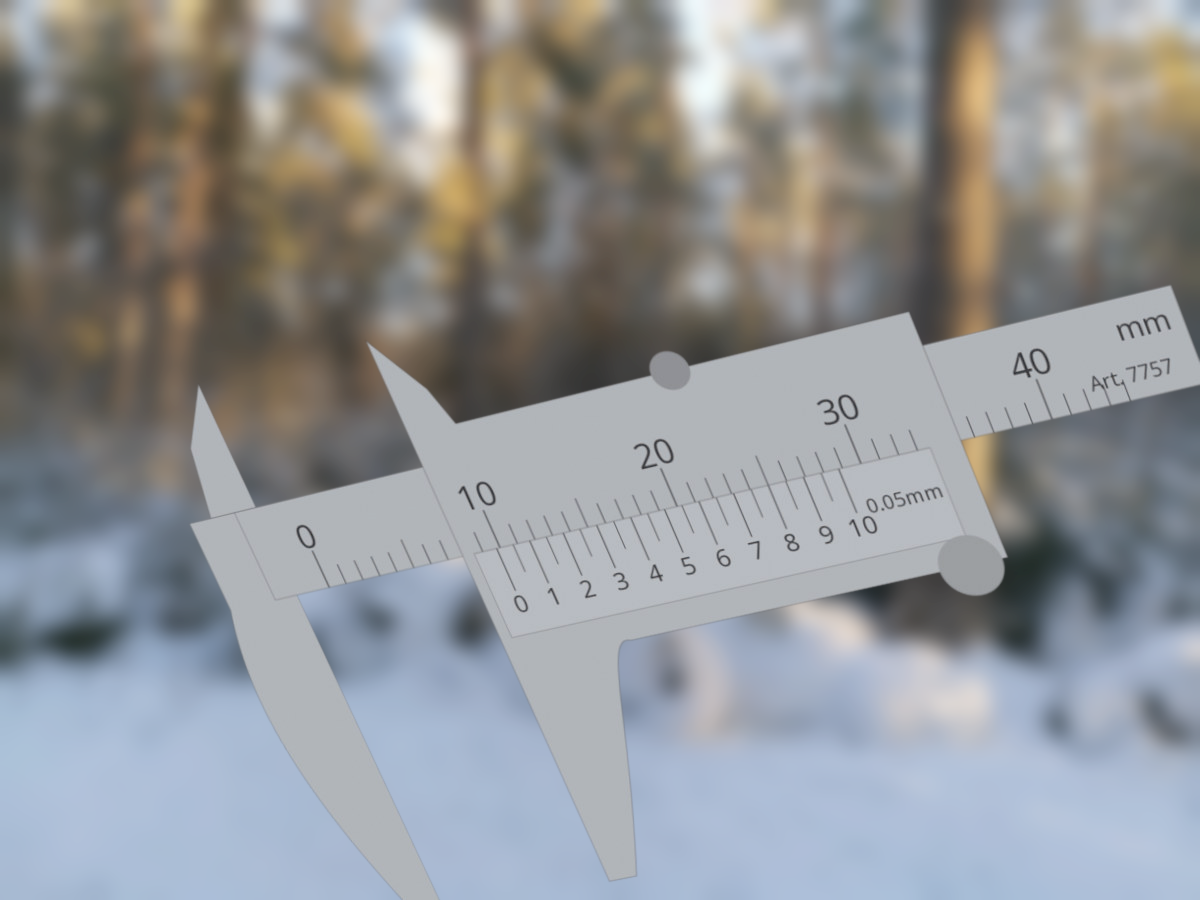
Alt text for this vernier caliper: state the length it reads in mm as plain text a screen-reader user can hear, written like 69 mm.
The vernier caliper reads 9.8 mm
